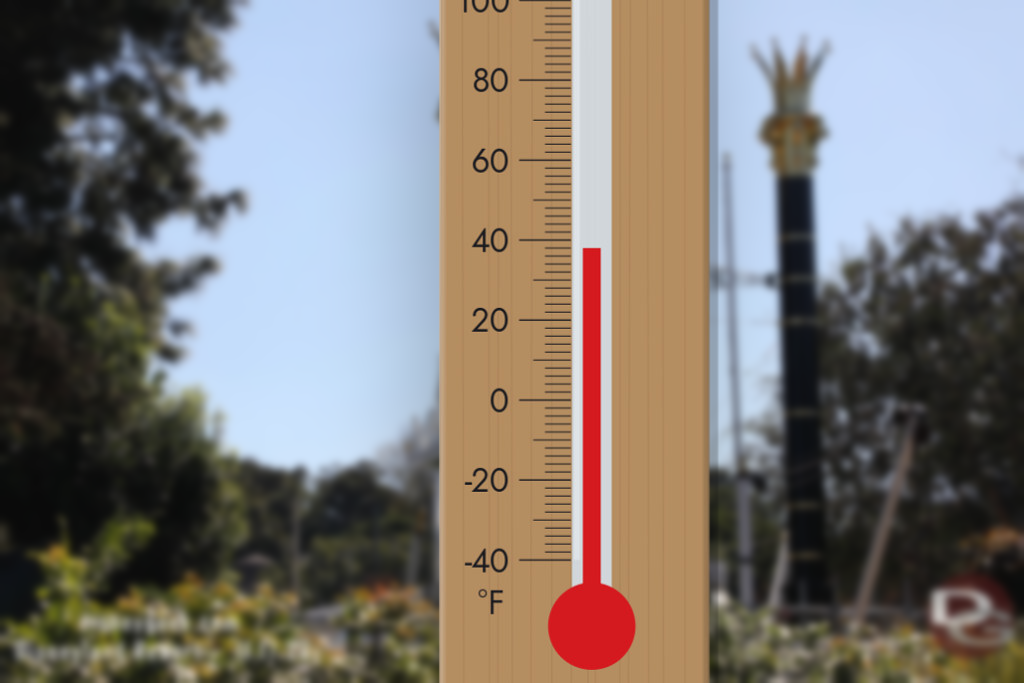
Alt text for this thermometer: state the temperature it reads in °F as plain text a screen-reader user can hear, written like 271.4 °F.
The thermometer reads 38 °F
